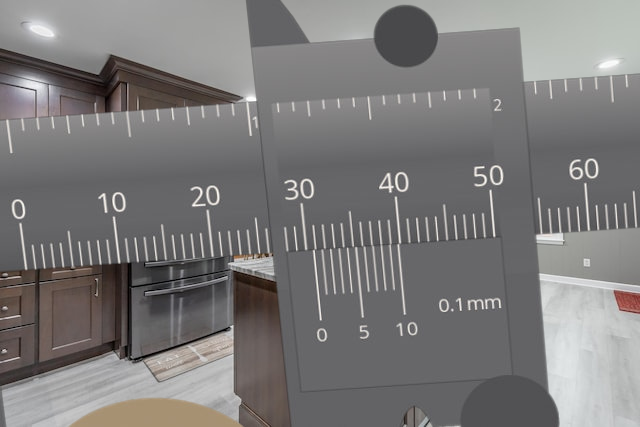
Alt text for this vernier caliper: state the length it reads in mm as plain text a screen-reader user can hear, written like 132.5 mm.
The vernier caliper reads 30.8 mm
